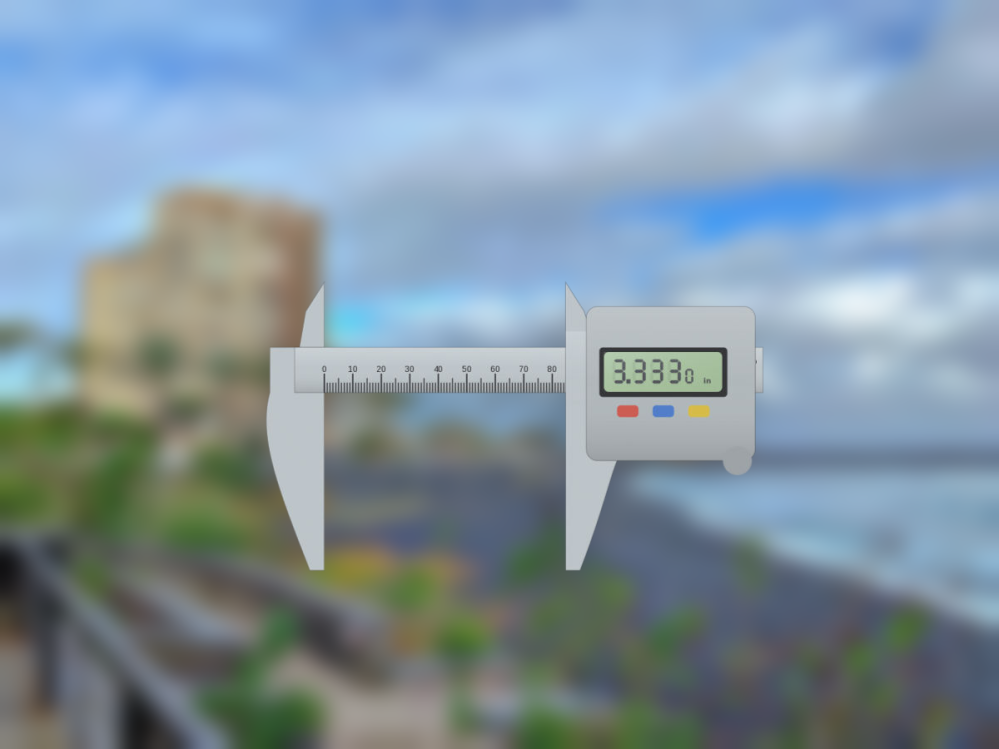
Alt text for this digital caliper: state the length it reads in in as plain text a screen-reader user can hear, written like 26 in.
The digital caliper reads 3.3330 in
